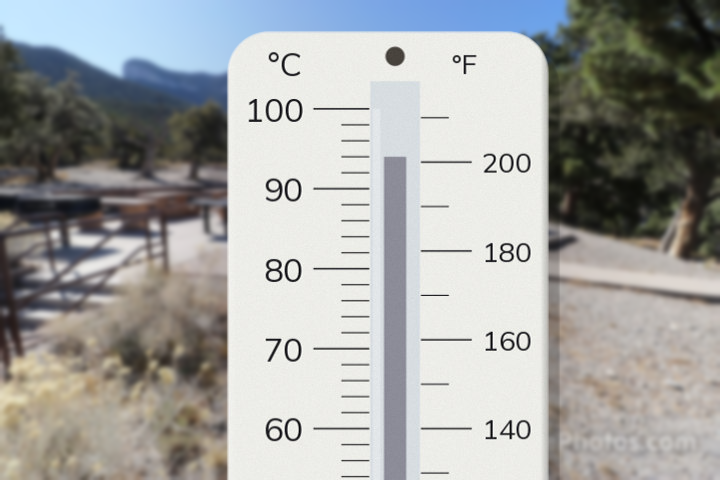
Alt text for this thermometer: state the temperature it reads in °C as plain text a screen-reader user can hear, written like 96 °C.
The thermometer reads 94 °C
